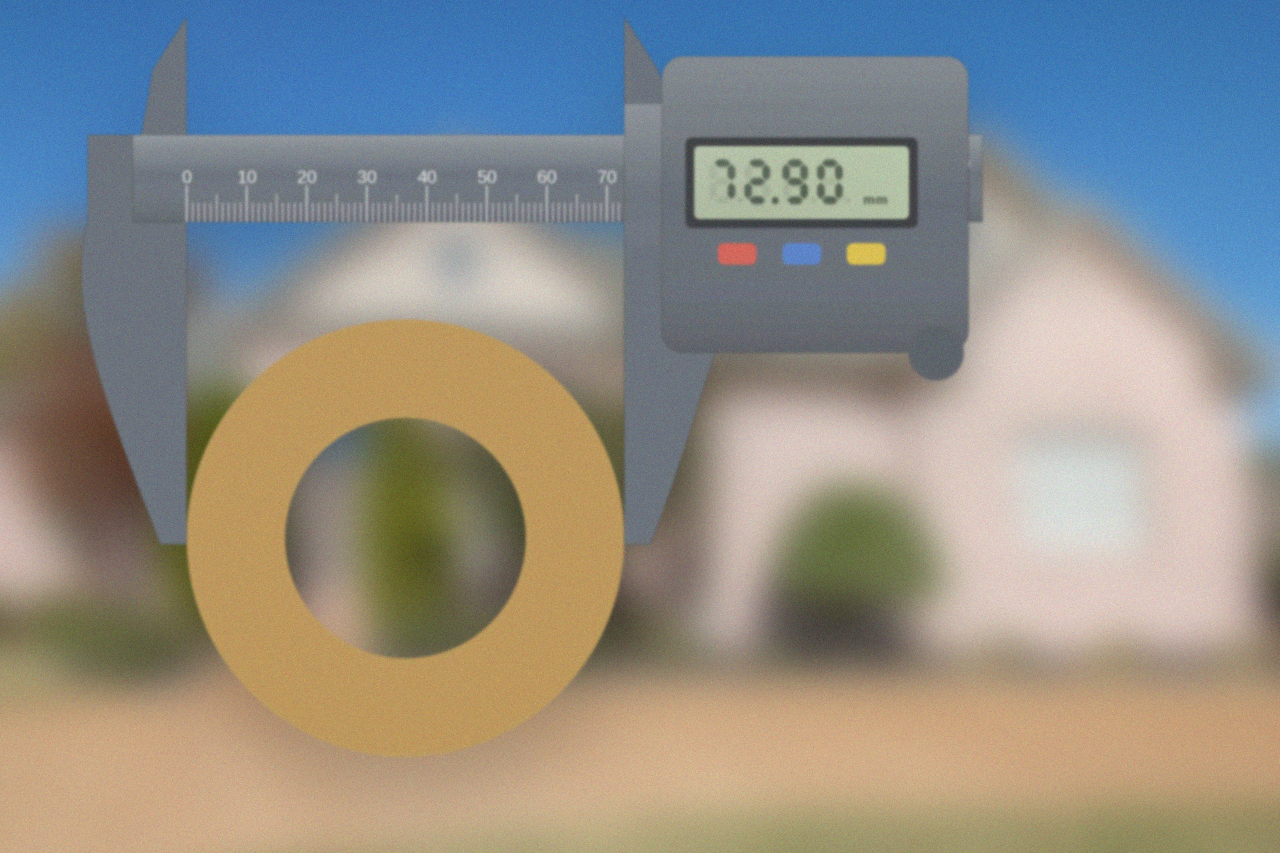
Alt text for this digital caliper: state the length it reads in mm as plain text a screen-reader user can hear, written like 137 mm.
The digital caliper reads 72.90 mm
